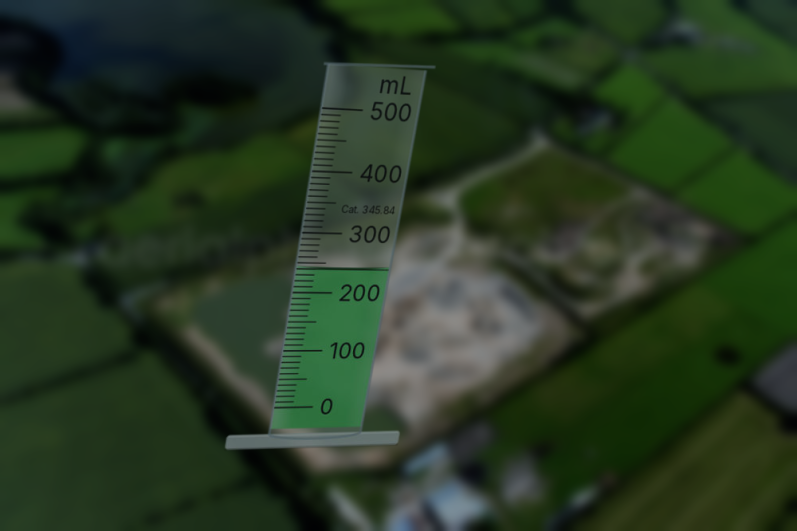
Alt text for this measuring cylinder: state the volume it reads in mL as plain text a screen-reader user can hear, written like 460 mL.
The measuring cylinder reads 240 mL
